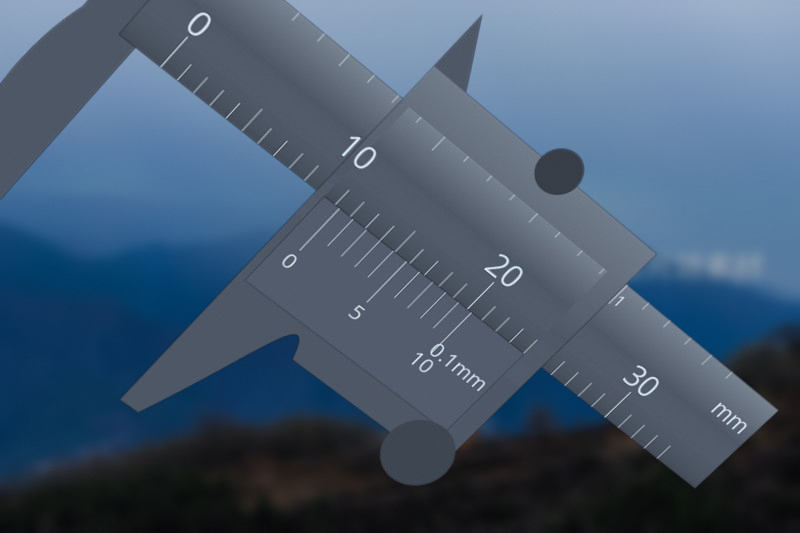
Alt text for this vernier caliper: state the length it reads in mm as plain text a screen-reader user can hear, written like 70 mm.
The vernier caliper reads 11.3 mm
